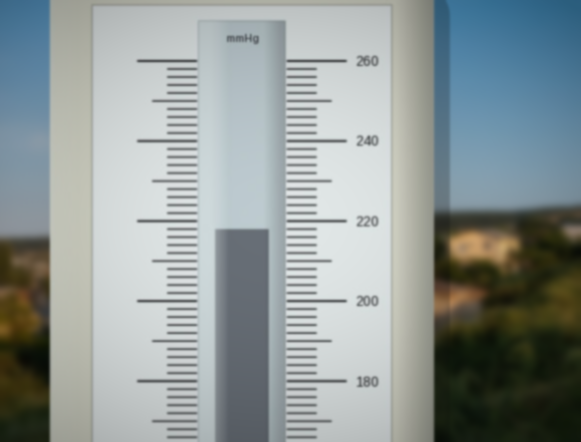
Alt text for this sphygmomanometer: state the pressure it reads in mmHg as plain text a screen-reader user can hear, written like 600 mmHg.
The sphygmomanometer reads 218 mmHg
